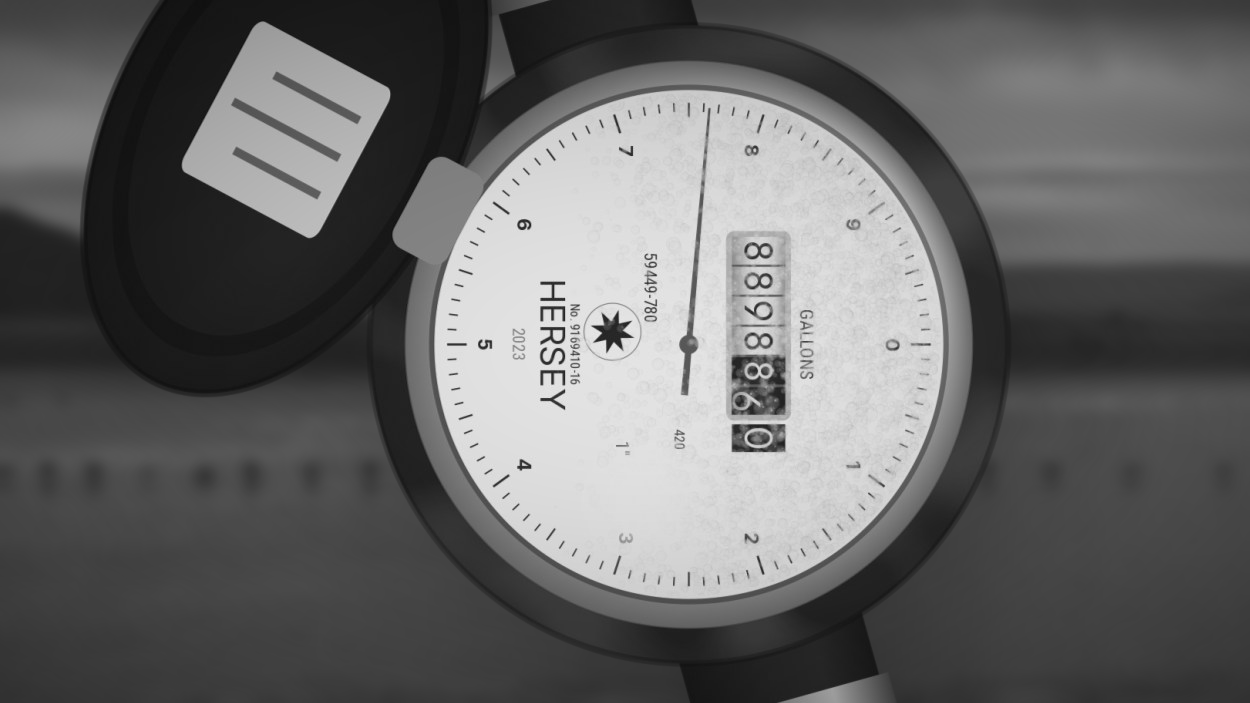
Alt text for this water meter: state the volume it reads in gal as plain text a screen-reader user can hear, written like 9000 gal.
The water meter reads 8898857.6 gal
